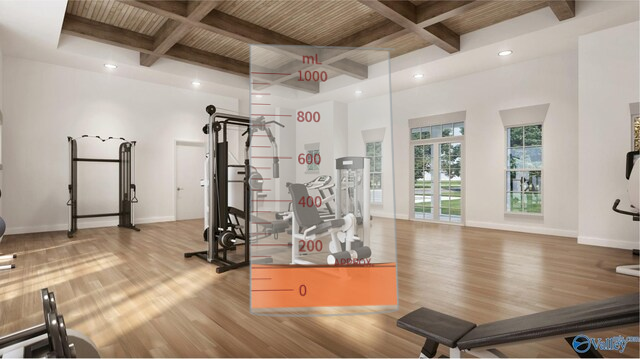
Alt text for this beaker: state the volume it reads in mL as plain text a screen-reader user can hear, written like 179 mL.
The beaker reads 100 mL
